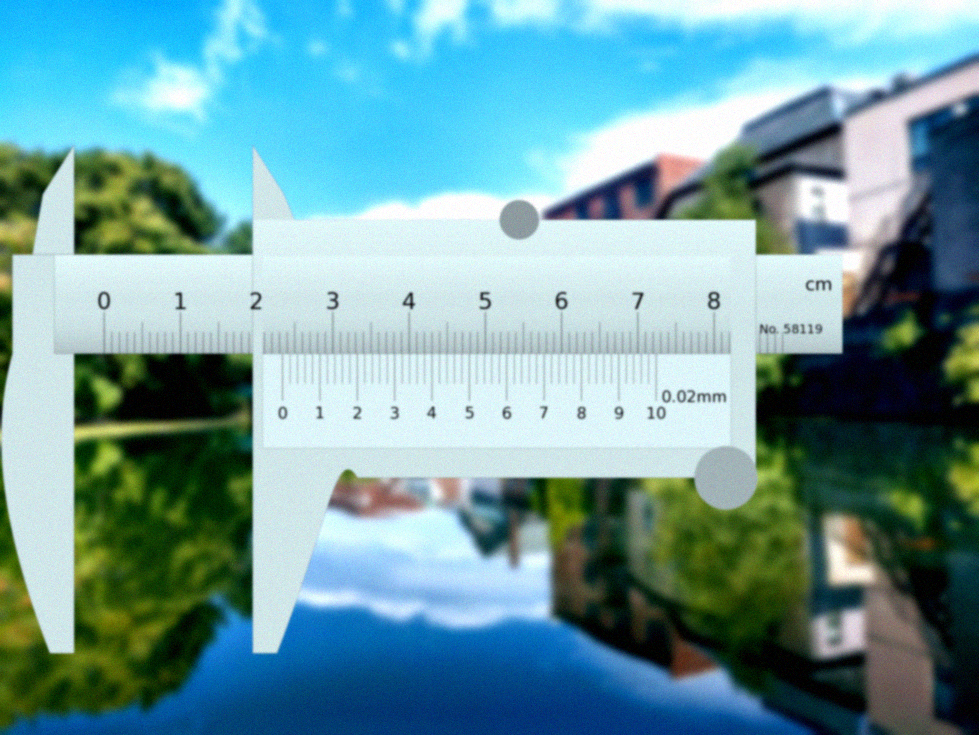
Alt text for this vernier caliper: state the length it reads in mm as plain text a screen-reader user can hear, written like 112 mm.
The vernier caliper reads 23.4 mm
